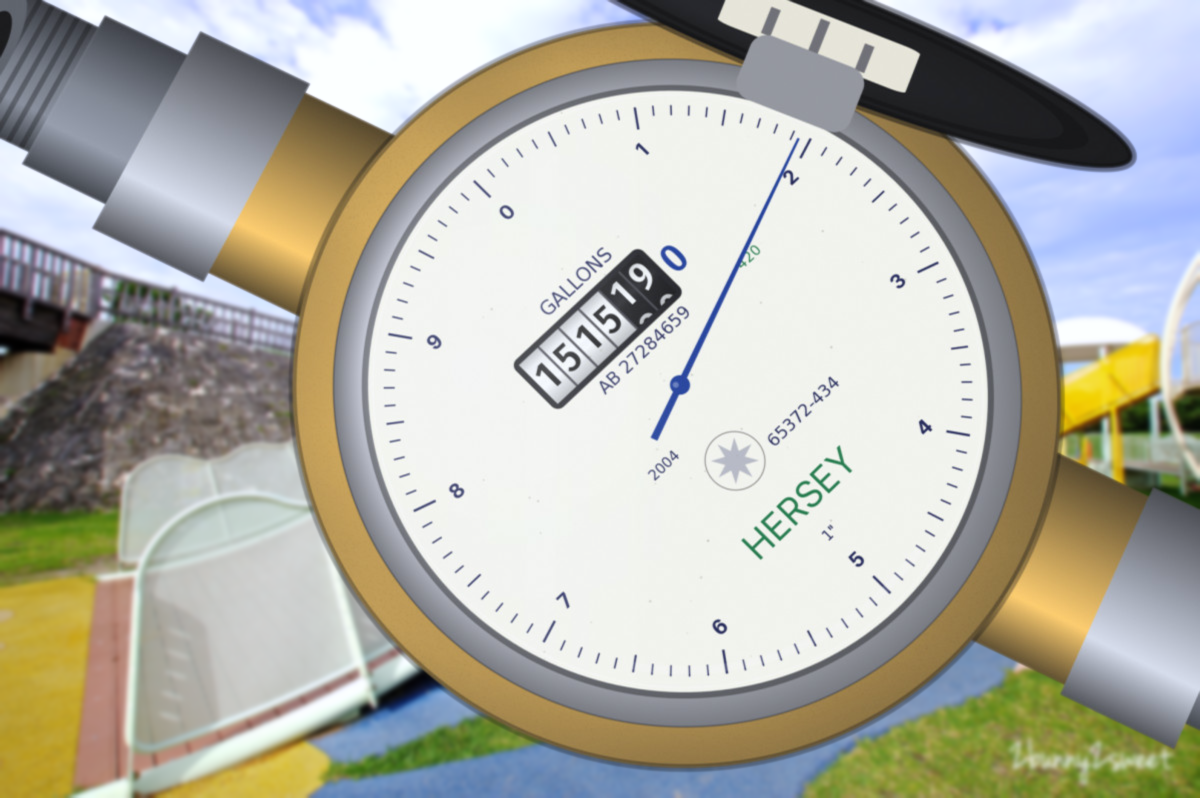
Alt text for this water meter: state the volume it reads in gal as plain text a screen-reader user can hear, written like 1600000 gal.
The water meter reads 1515191.9 gal
